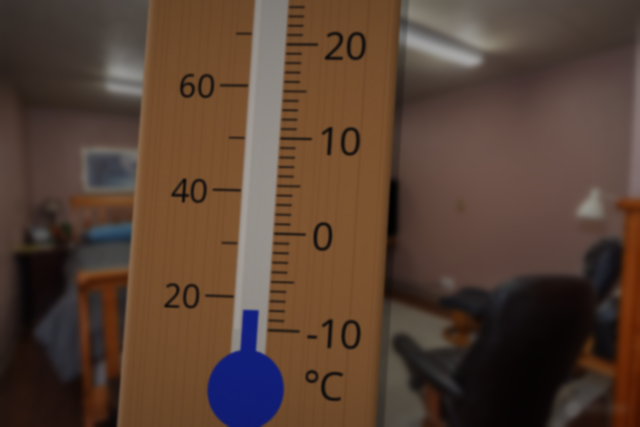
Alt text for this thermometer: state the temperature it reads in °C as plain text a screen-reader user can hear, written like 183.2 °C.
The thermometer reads -8 °C
